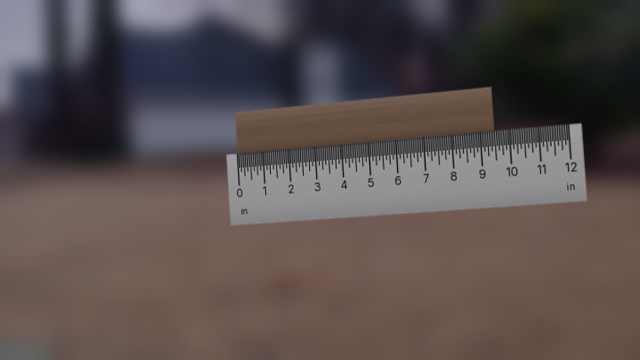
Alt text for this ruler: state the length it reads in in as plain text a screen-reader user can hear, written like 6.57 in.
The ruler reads 9.5 in
